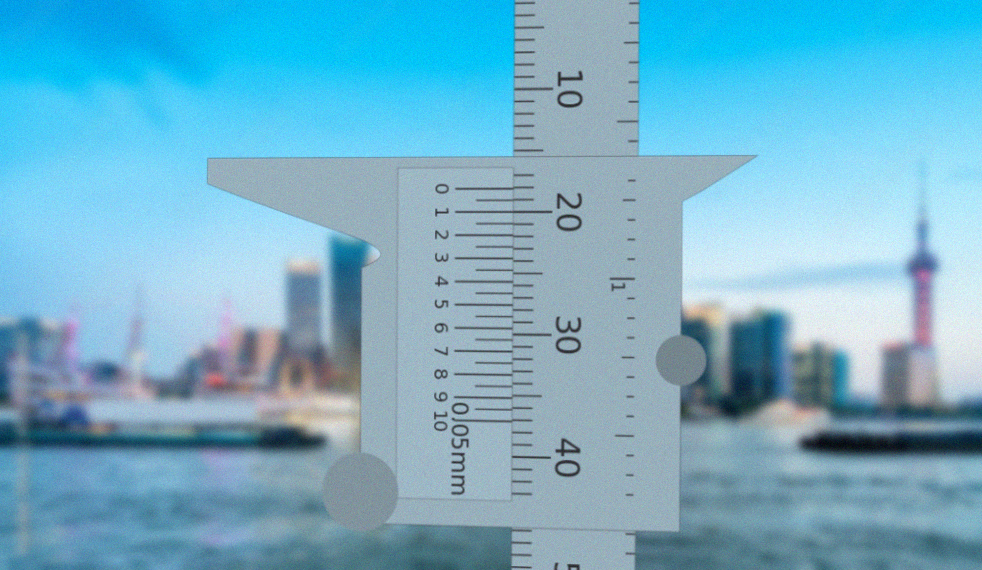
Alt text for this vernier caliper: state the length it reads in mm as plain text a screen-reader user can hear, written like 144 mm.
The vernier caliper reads 18.1 mm
